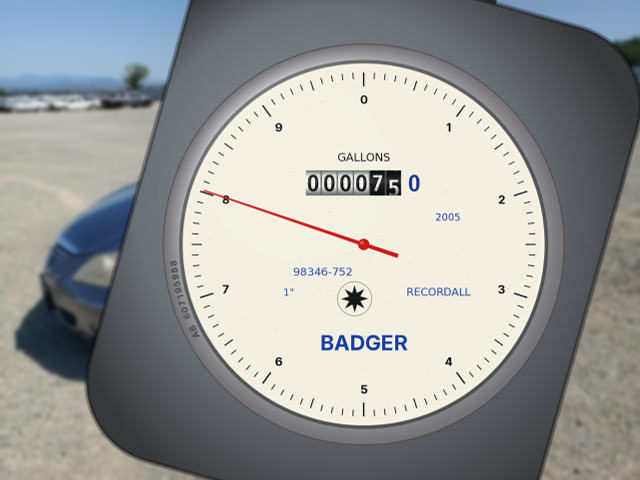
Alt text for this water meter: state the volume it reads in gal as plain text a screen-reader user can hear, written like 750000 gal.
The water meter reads 748.0 gal
